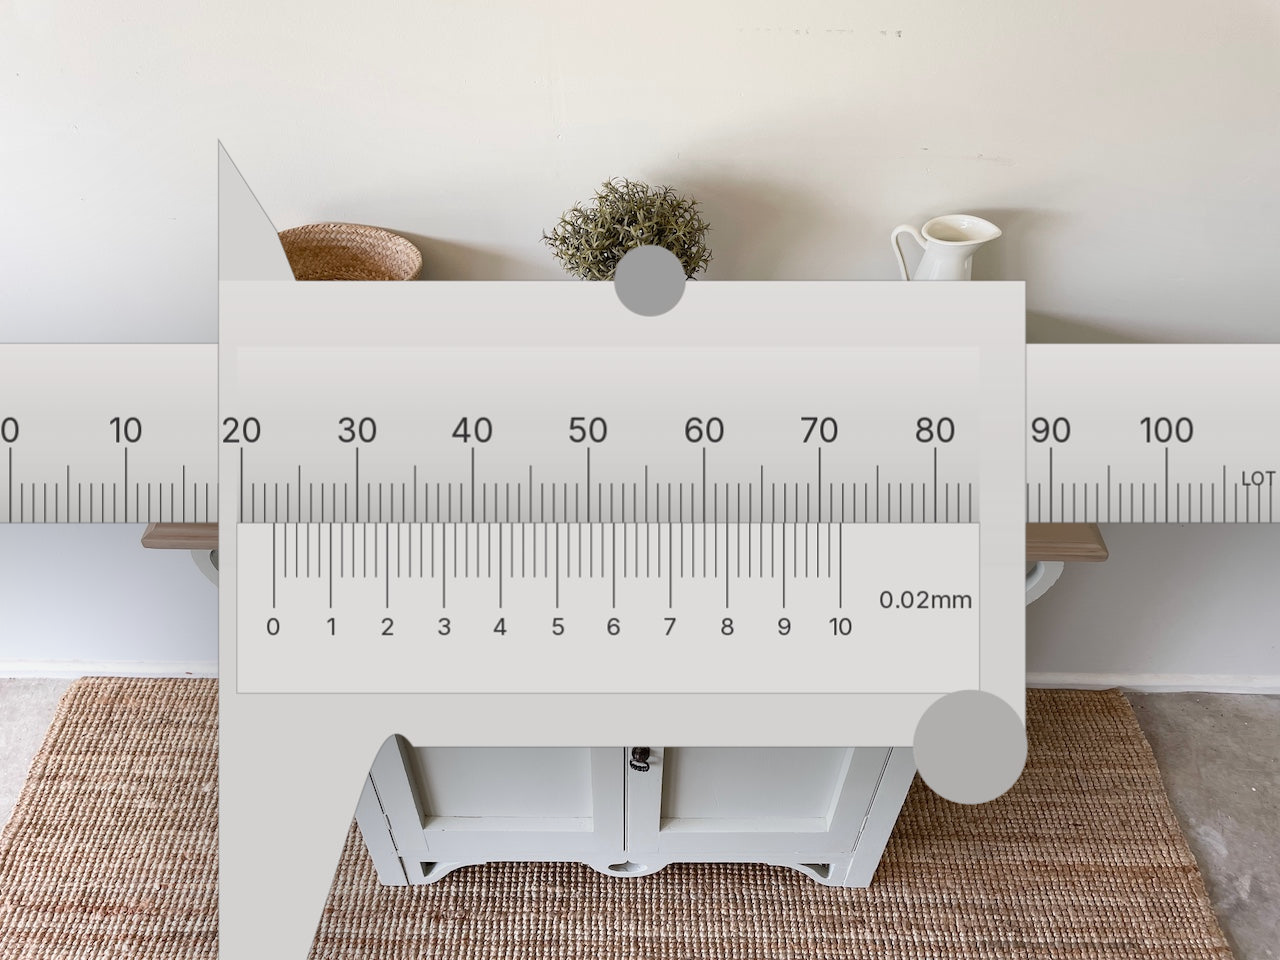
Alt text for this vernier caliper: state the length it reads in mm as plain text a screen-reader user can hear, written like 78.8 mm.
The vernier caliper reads 22.8 mm
